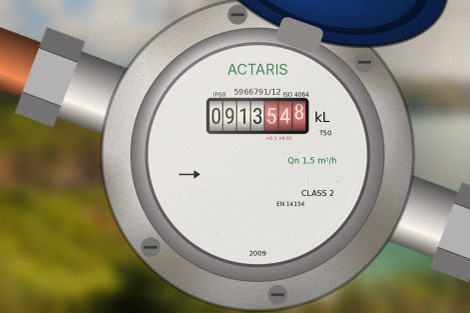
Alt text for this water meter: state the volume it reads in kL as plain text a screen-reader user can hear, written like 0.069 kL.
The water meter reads 913.548 kL
